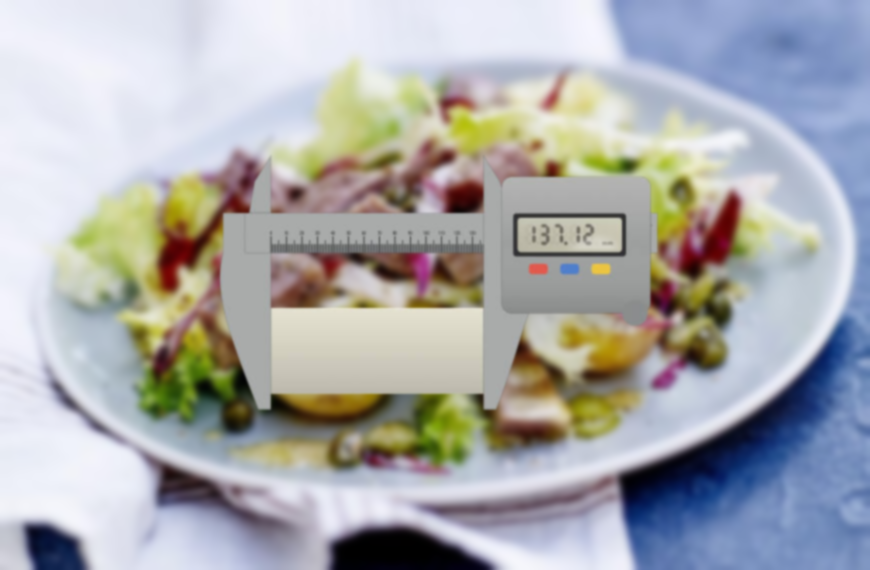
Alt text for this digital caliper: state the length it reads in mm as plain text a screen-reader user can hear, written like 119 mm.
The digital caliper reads 137.12 mm
